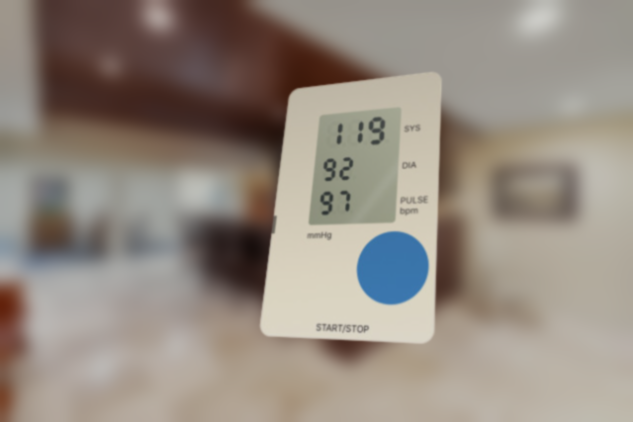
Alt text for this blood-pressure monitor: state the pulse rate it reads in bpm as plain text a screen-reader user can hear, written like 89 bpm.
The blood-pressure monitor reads 97 bpm
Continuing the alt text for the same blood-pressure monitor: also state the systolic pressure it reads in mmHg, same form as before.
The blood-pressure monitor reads 119 mmHg
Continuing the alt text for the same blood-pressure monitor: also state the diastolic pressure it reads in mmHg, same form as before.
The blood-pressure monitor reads 92 mmHg
